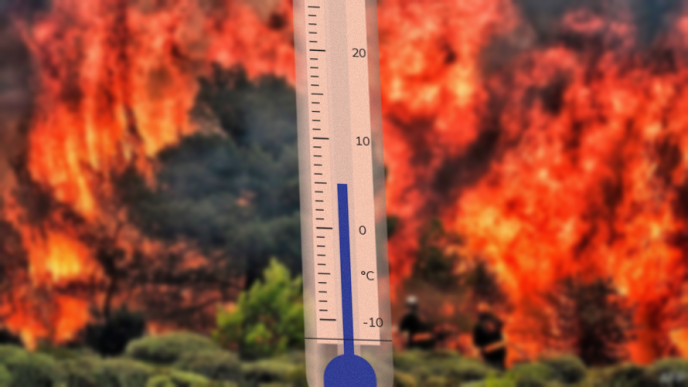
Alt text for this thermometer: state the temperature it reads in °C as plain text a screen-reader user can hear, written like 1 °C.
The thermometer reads 5 °C
